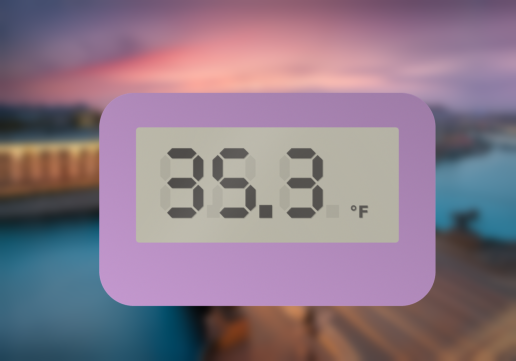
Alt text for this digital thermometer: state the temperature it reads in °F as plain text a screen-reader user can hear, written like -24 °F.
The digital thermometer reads 35.3 °F
